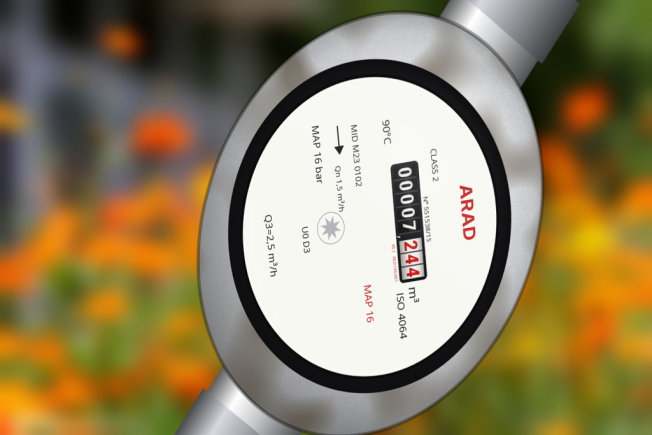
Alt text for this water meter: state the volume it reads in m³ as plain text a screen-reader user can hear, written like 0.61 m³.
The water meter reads 7.244 m³
